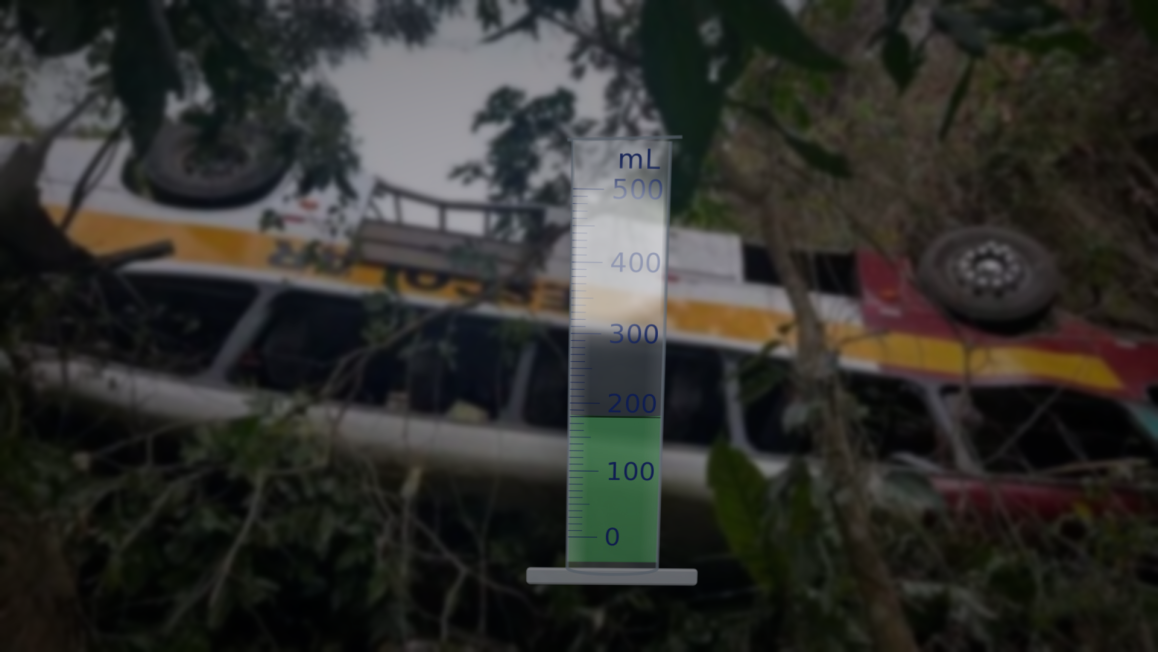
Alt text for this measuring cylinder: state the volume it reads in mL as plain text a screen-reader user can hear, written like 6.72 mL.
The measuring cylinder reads 180 mL
